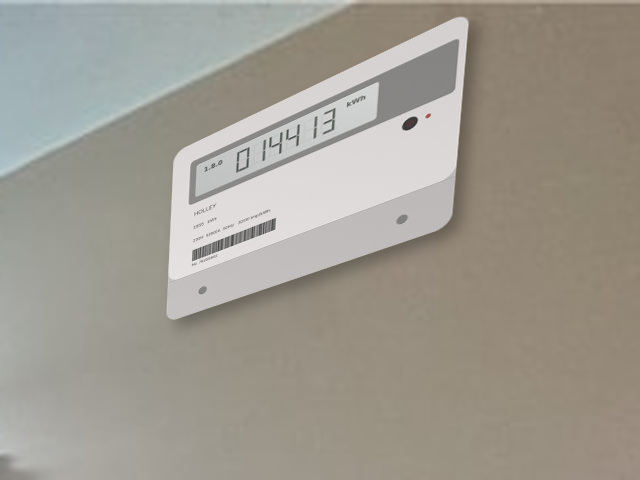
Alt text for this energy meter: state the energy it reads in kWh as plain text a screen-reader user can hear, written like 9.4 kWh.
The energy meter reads 14413 kWh
